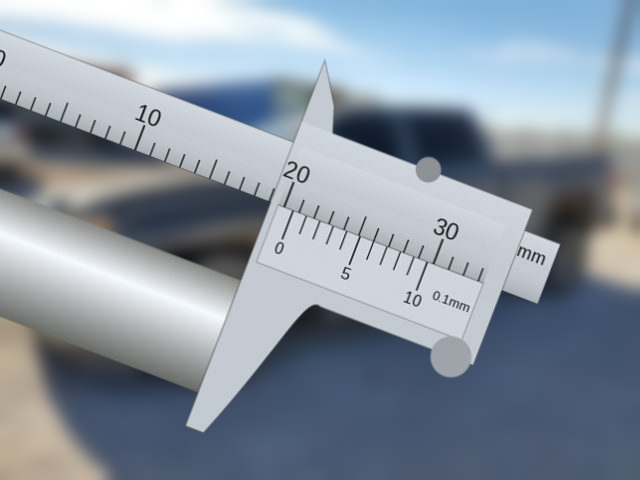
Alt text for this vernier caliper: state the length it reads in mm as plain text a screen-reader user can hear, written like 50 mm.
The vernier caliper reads 20.6 mm
